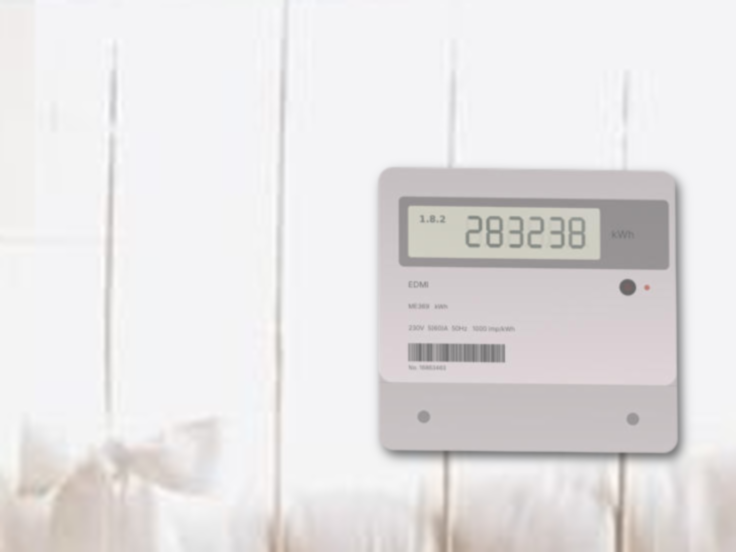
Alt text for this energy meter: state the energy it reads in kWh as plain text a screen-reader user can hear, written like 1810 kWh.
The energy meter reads 283238 kWh
